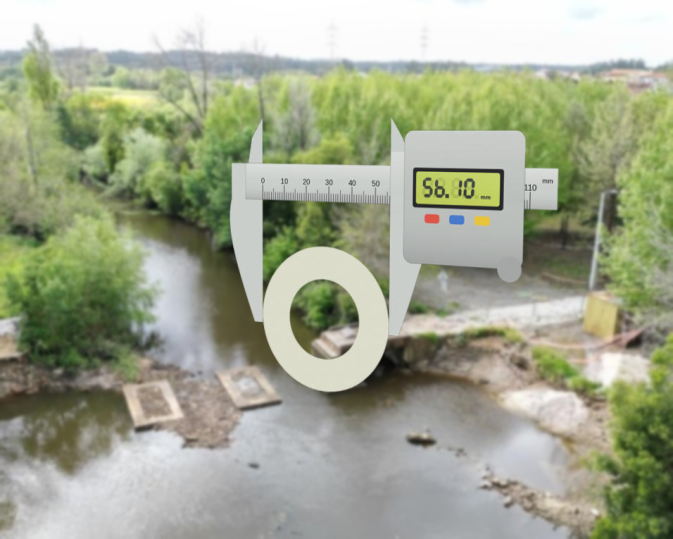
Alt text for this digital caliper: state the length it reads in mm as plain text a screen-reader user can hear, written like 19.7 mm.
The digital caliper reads 56.10 mm
